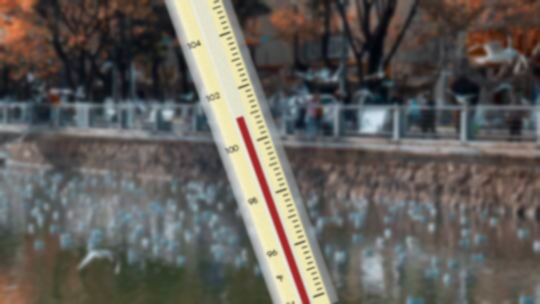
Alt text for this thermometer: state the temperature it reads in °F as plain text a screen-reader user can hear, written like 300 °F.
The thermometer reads 101 °F
